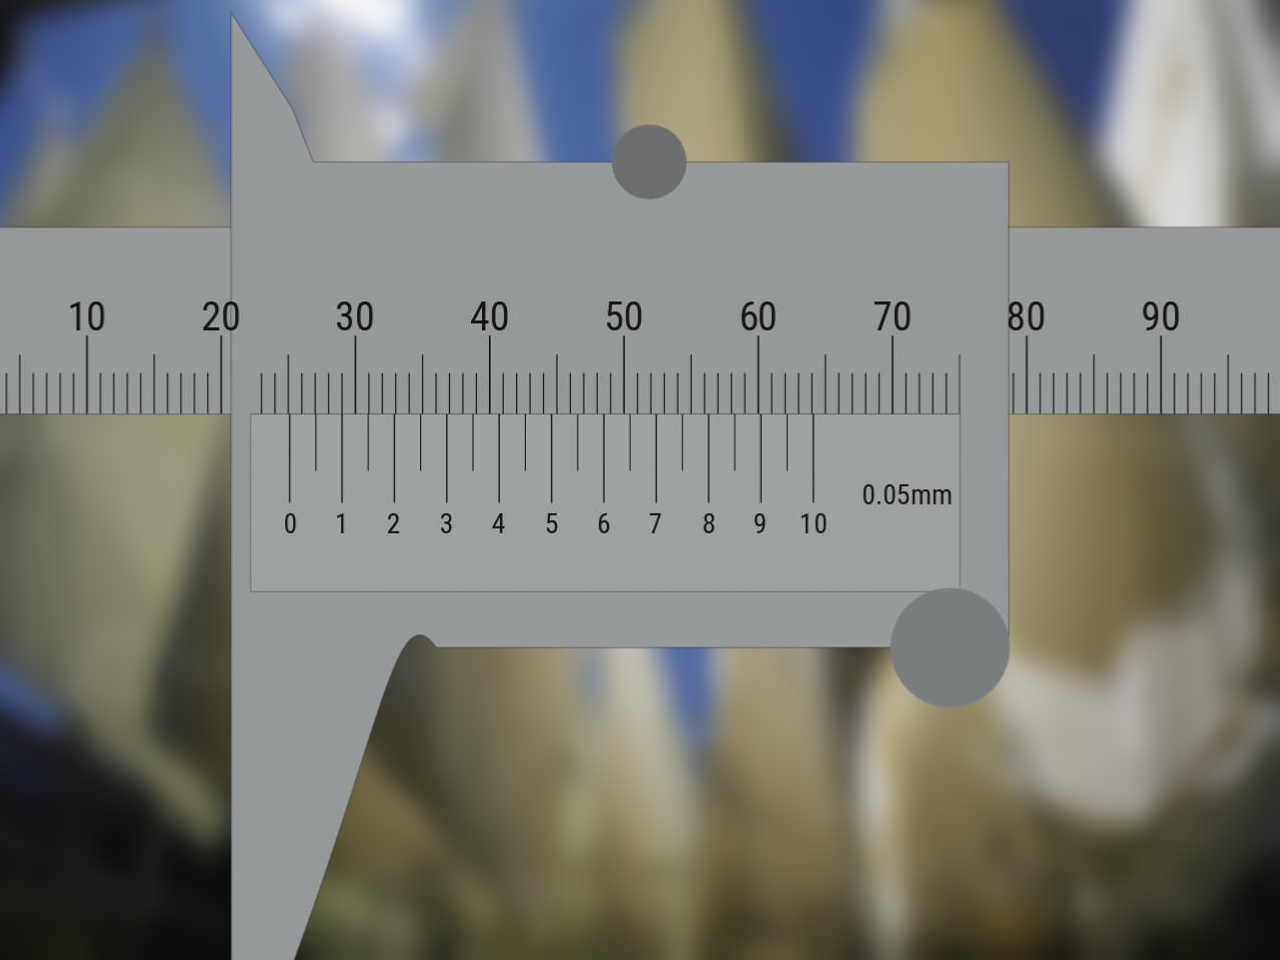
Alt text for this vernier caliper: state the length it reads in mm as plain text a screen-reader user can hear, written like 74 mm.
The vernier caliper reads 25.1 mm
